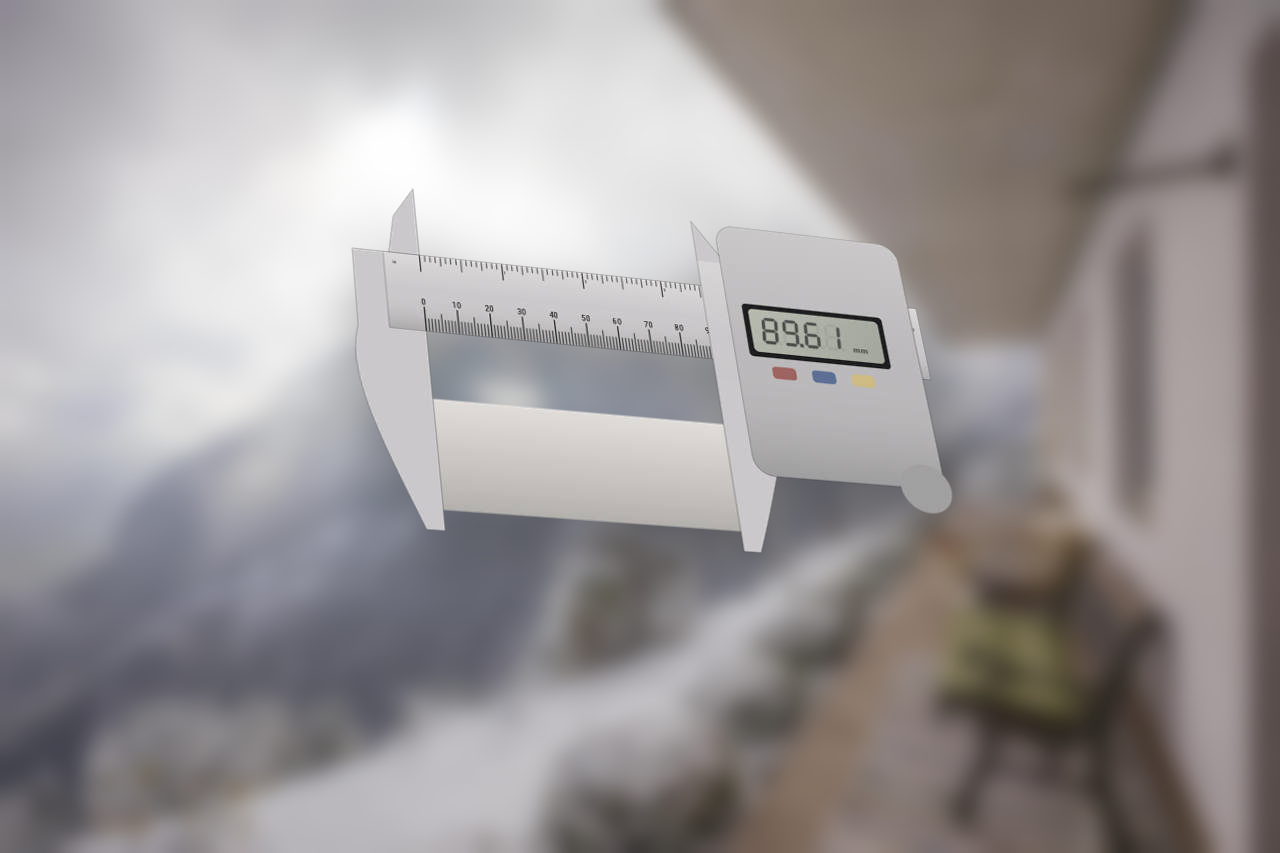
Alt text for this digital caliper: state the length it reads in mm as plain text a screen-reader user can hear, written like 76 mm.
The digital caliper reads 89.61 mm
